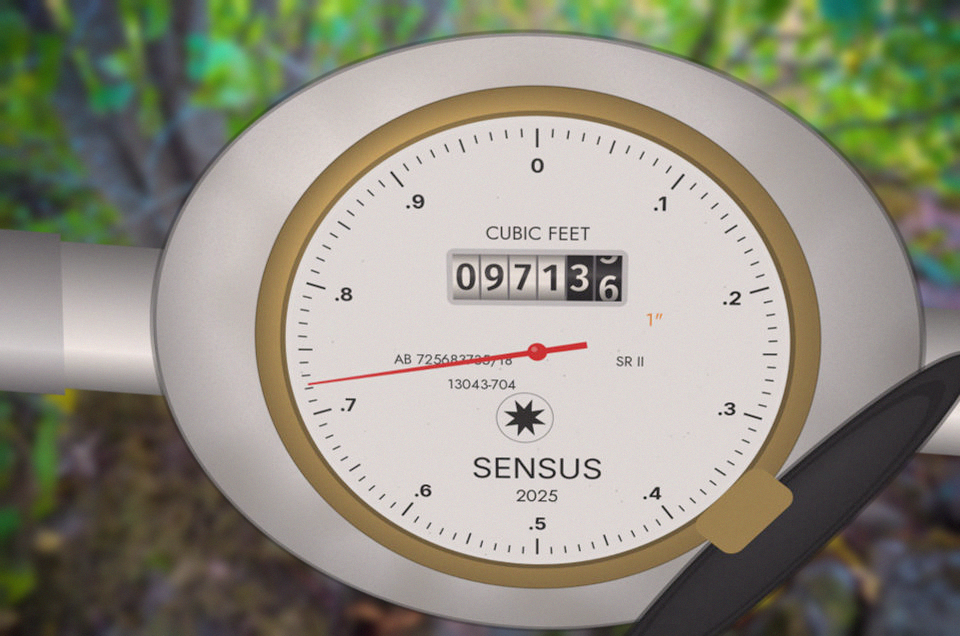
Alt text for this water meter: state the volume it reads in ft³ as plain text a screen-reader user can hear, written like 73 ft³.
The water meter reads 97135.72 ft³
